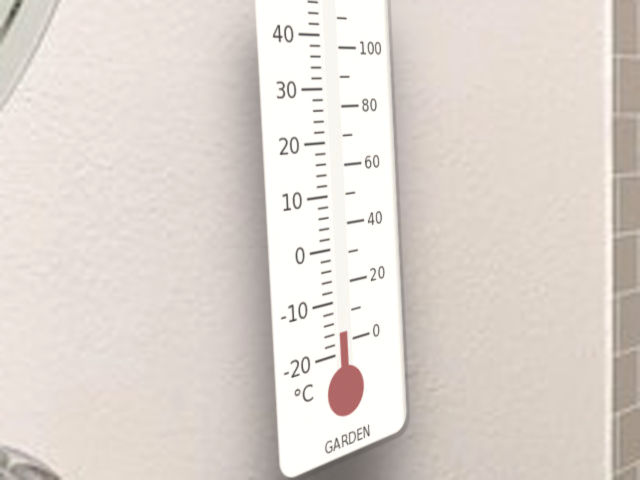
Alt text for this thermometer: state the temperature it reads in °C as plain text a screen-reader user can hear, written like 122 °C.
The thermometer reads -16 °C
